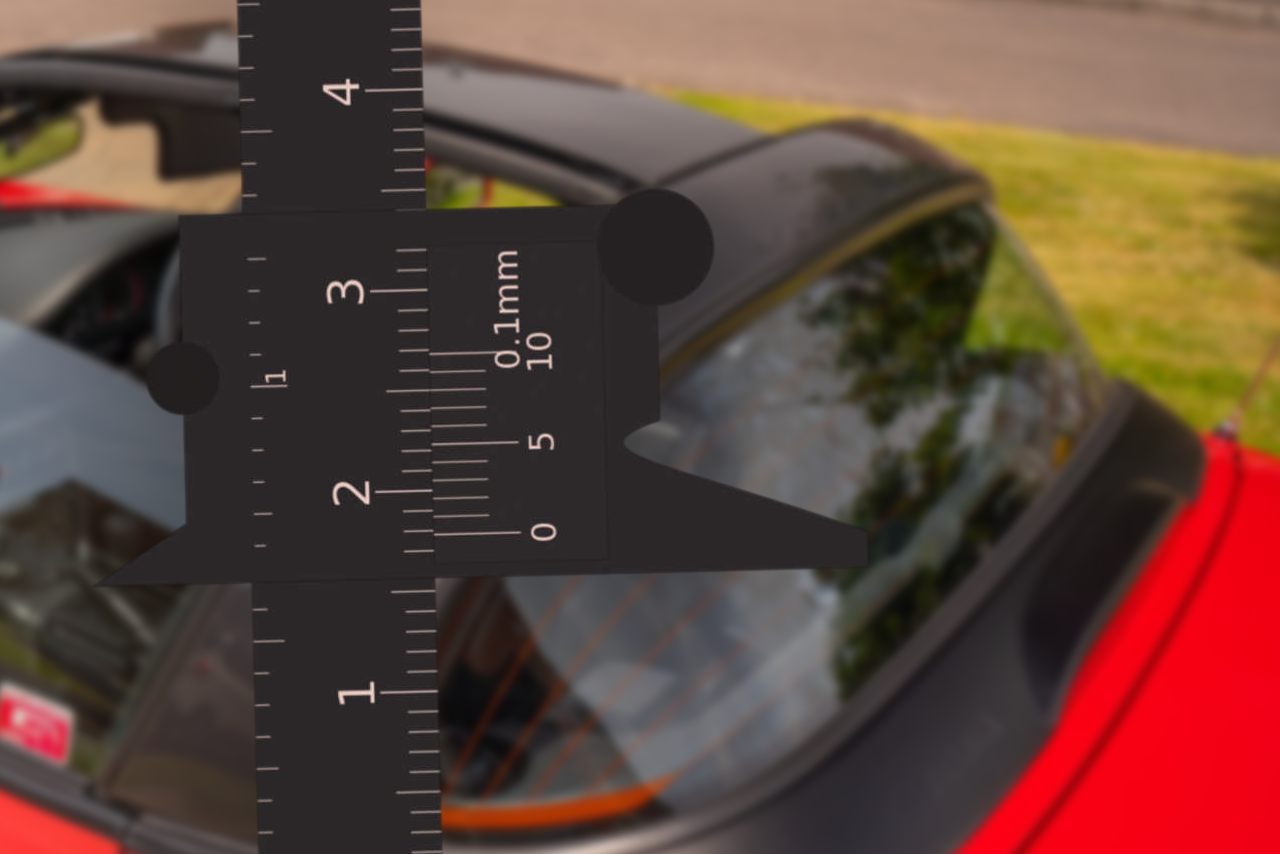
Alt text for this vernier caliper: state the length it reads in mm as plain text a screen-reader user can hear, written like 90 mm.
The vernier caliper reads 17.8 mm
